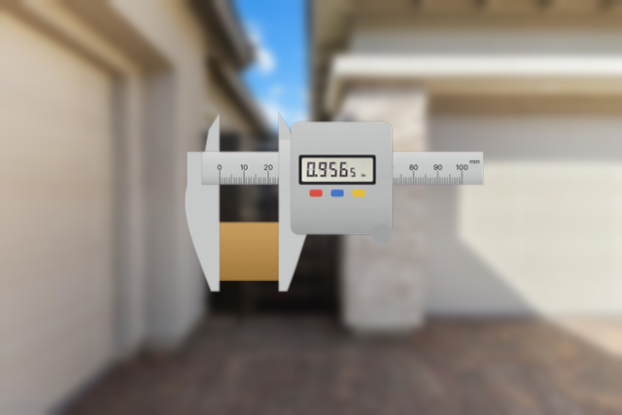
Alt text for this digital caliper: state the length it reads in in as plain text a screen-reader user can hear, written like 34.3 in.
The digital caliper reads 0.9565 in
